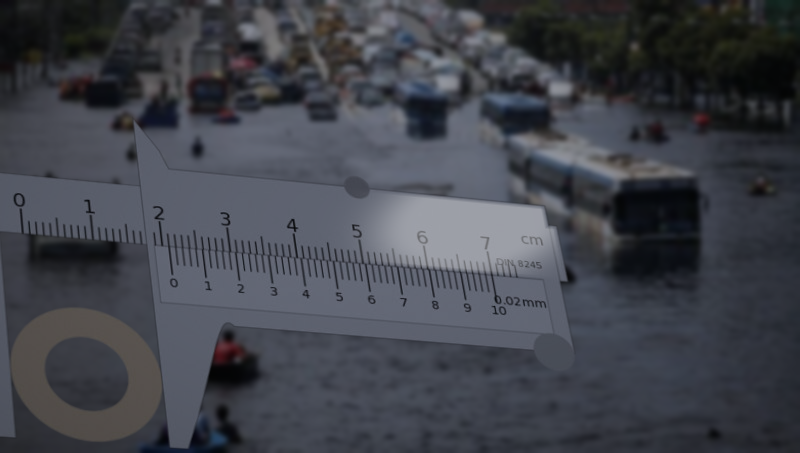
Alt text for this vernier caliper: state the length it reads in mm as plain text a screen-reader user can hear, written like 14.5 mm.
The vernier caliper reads 21.0 mm
